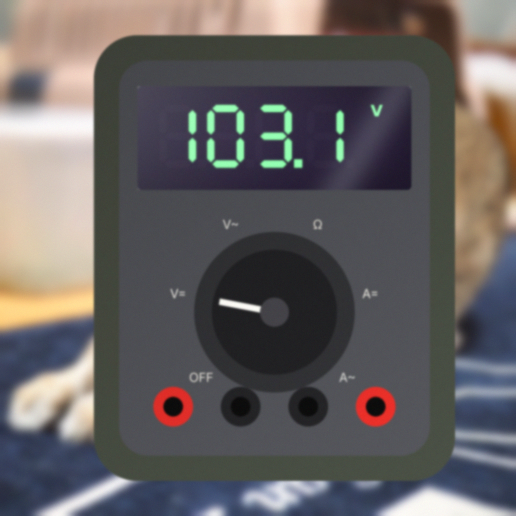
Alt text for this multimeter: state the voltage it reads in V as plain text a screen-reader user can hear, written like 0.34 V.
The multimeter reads 103.1 V
